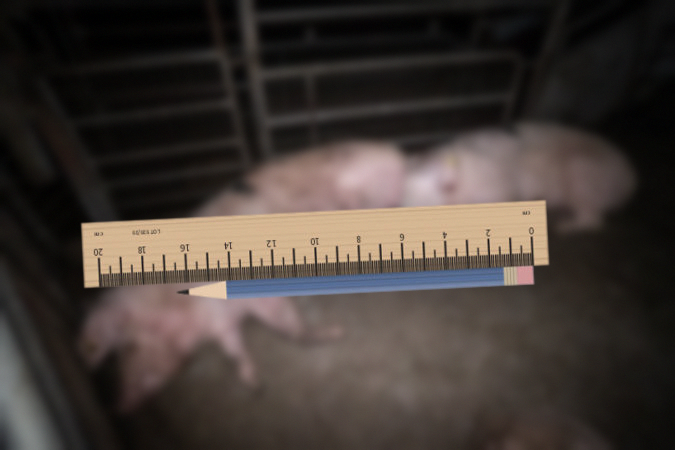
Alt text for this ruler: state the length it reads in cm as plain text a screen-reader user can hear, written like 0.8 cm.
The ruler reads 16.5 cm
